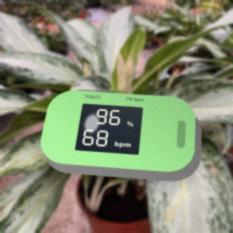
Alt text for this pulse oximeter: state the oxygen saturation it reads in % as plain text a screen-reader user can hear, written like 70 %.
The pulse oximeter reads 96 %
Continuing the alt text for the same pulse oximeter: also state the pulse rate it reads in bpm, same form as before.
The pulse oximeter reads 68 bpm
